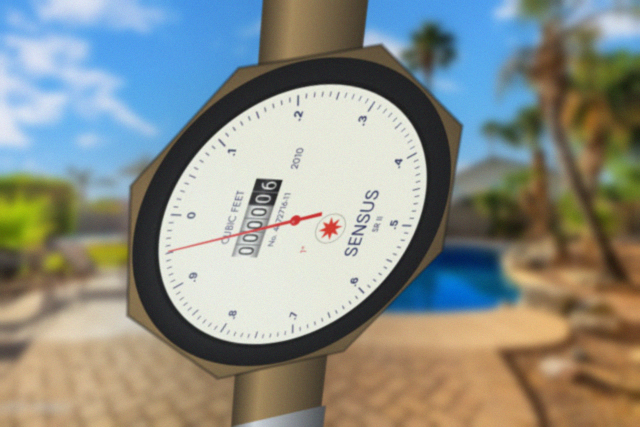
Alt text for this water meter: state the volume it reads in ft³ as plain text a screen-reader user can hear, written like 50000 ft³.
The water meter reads 5.95 ft³
